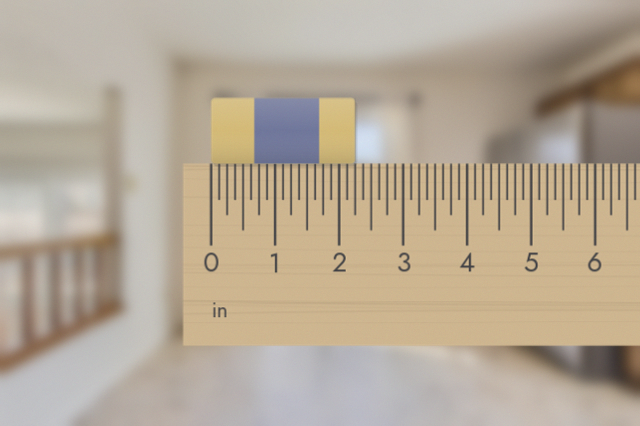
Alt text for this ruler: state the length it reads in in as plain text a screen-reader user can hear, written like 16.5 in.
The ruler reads 2.25 in
